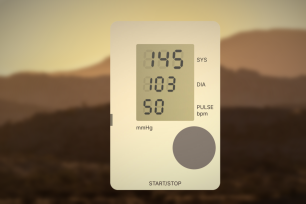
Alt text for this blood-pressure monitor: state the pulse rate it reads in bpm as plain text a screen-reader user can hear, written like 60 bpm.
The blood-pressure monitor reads 50 bpm
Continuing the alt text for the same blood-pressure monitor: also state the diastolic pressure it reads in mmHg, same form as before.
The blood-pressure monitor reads 103 mmHg
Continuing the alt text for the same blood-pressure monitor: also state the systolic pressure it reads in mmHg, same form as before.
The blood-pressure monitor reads 145 mmHg
